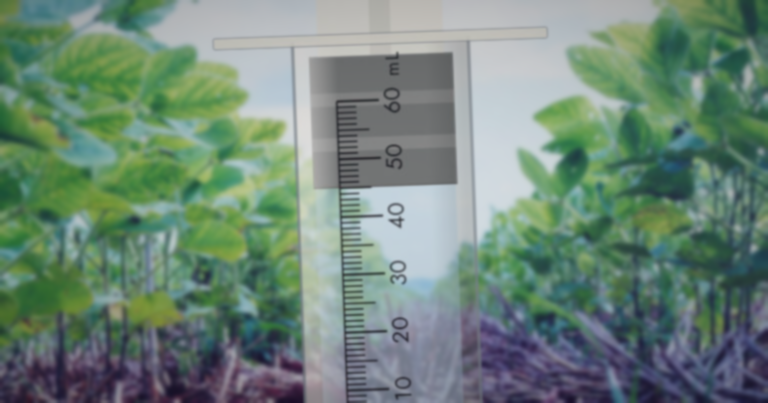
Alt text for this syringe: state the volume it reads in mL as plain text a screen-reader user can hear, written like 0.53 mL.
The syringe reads 45 mL
